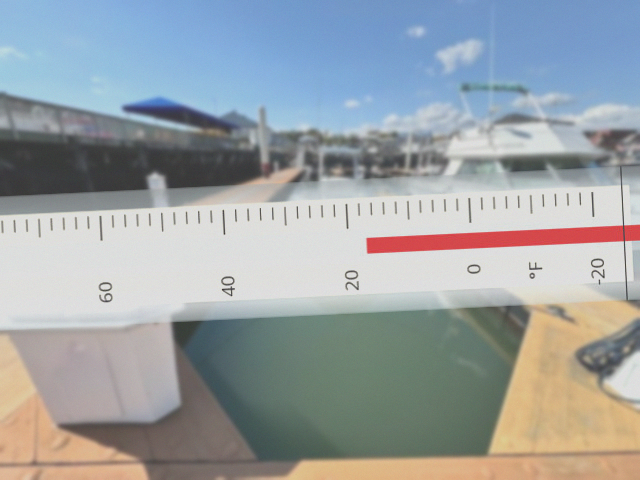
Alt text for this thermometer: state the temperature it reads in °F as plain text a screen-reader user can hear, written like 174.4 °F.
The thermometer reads 17 °F
